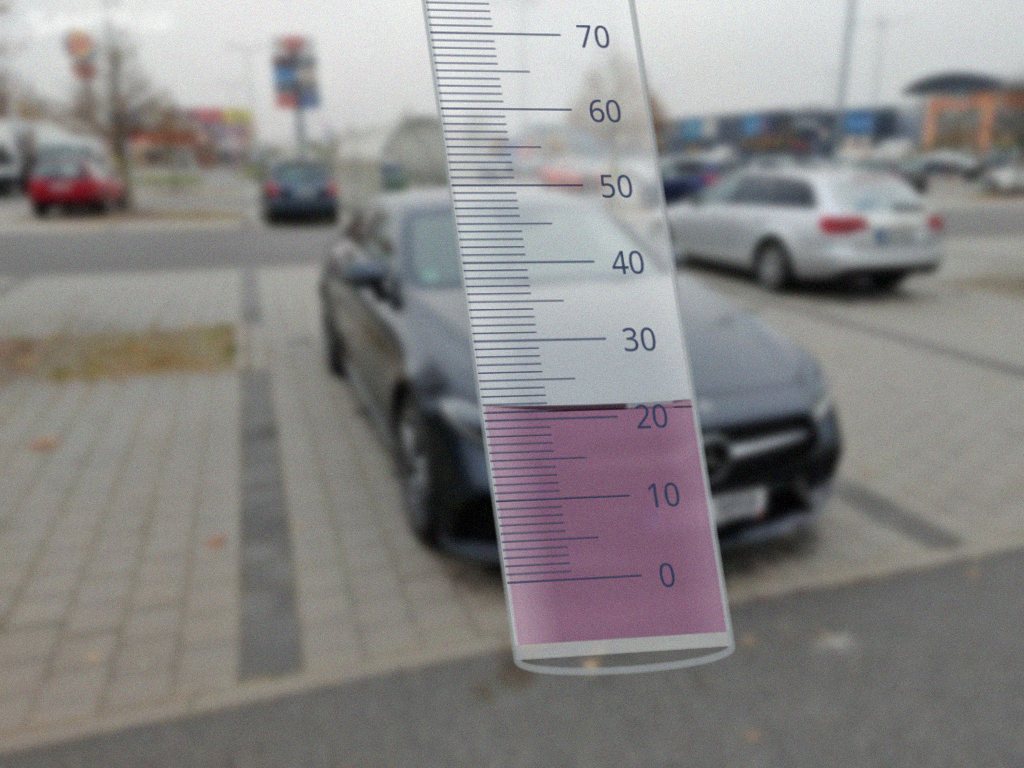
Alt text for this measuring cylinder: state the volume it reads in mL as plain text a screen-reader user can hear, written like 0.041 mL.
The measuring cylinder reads 21 mL
